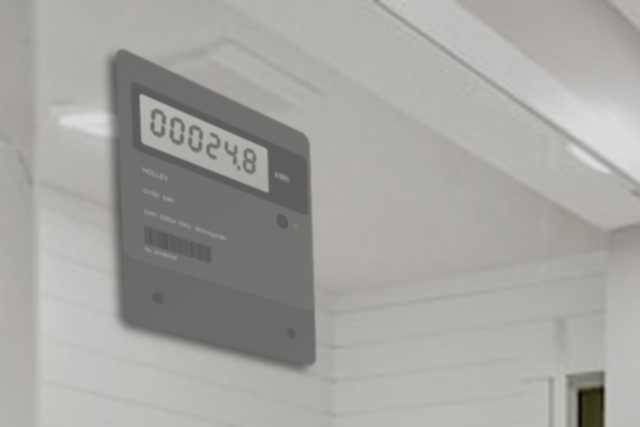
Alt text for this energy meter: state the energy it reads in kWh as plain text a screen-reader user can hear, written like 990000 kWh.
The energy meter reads 24.8 kWh
